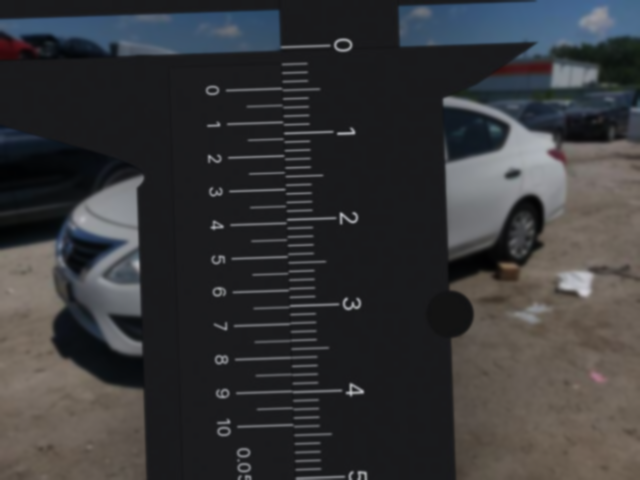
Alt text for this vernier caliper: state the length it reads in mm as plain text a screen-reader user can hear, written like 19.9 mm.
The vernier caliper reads 4.8 mm
